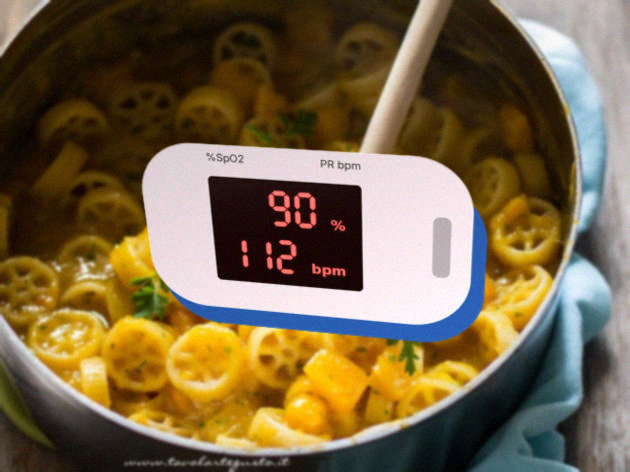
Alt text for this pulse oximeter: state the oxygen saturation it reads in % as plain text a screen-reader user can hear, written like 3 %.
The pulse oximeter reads 90 %
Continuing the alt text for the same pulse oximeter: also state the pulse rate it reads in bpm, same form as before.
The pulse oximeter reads 112 bpm
